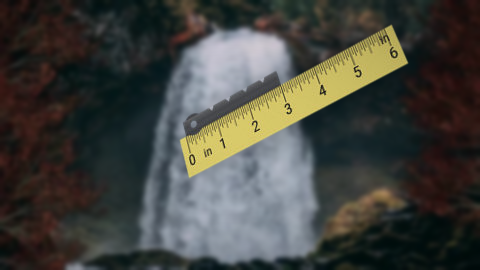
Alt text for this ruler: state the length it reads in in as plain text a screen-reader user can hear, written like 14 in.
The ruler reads 3 in
